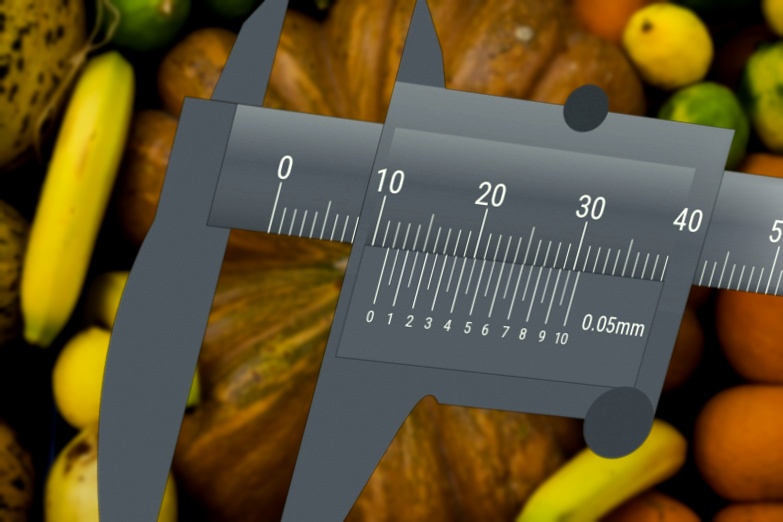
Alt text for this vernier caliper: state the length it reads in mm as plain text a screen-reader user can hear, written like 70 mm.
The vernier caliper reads 11.6 mm
